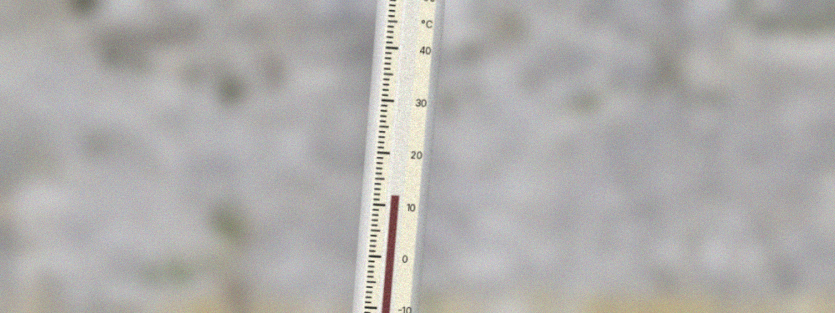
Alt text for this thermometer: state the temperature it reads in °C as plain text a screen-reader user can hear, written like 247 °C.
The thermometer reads 12 °C
